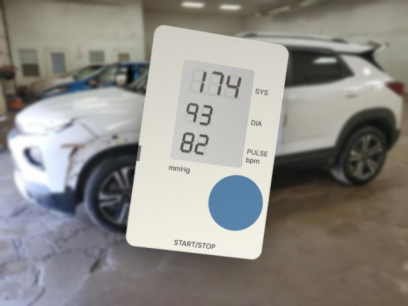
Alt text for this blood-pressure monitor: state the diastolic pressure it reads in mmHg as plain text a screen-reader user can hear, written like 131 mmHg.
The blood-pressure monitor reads 93 mmHg
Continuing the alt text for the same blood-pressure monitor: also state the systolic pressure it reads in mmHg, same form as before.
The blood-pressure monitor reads 174 mmHg
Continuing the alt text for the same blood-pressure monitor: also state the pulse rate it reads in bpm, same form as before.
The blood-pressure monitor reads 82 bpm
